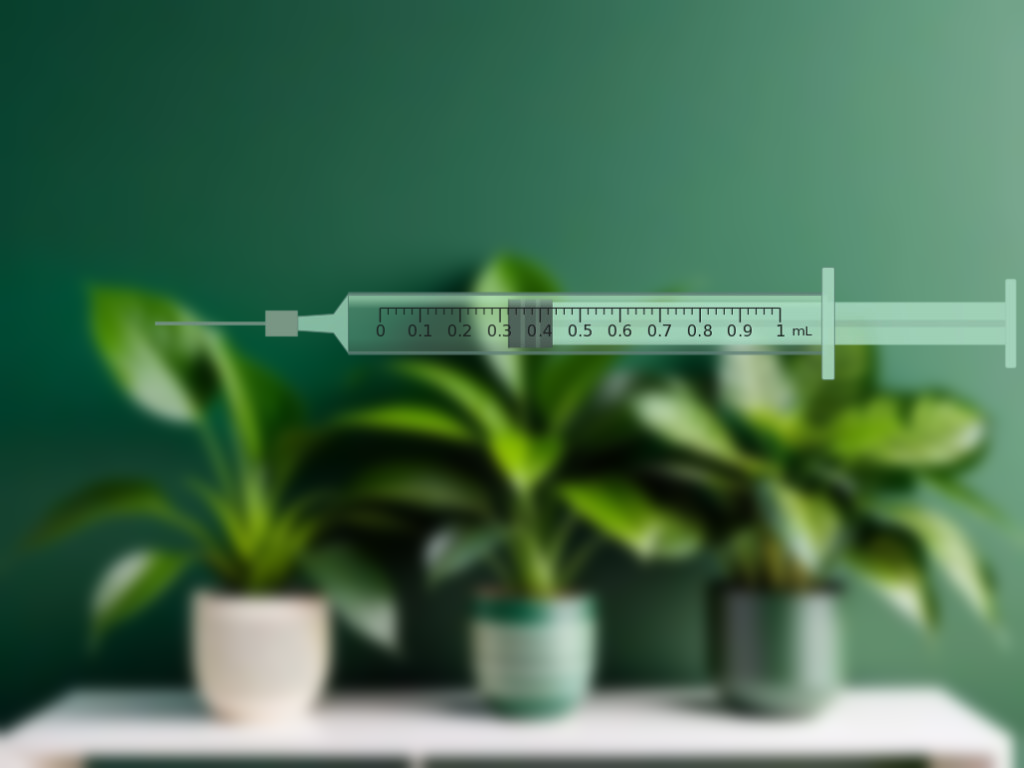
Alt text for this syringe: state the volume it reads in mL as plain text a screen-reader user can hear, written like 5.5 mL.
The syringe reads 0.32 mL
